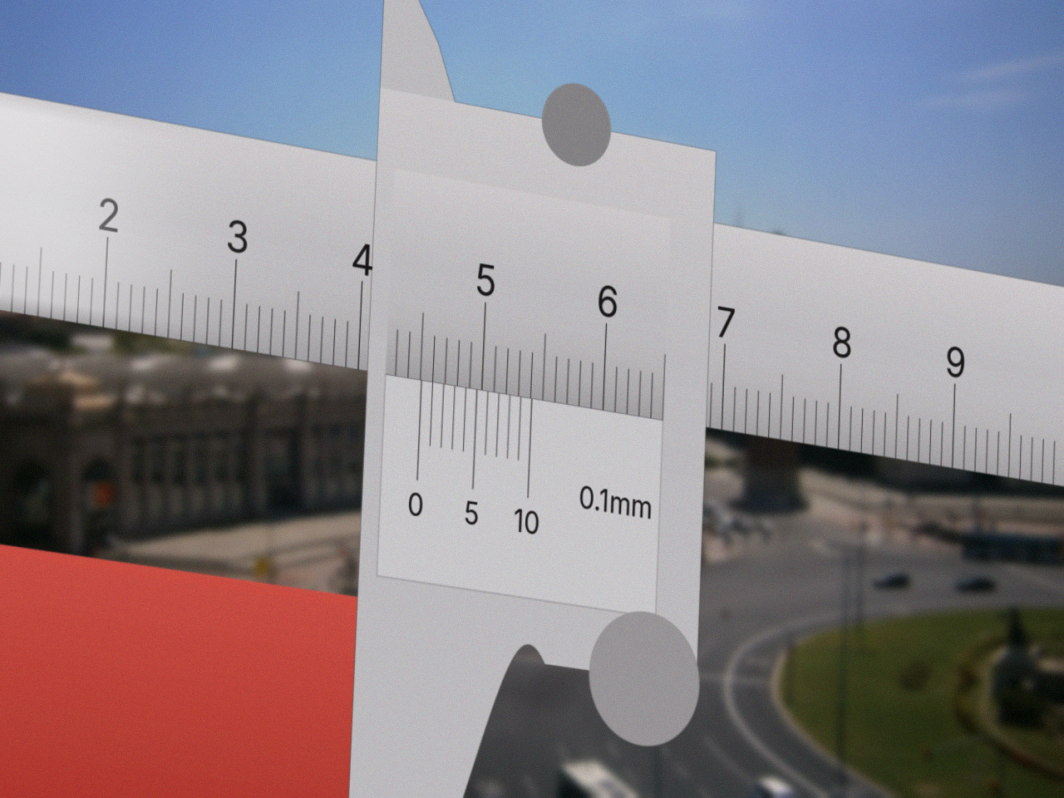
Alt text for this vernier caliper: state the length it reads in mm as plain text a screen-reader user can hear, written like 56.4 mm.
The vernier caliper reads 45.1 mm
